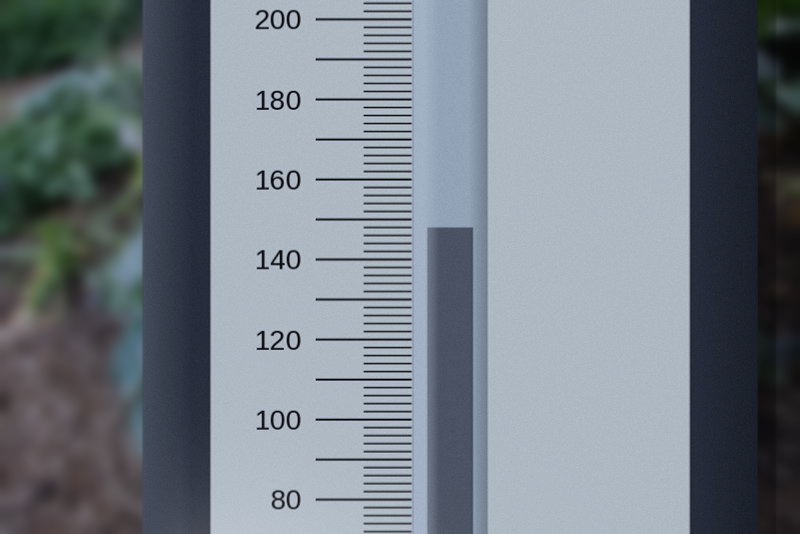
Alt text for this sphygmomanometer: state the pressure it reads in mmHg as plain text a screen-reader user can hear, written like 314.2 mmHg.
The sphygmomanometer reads 148 mmHg
